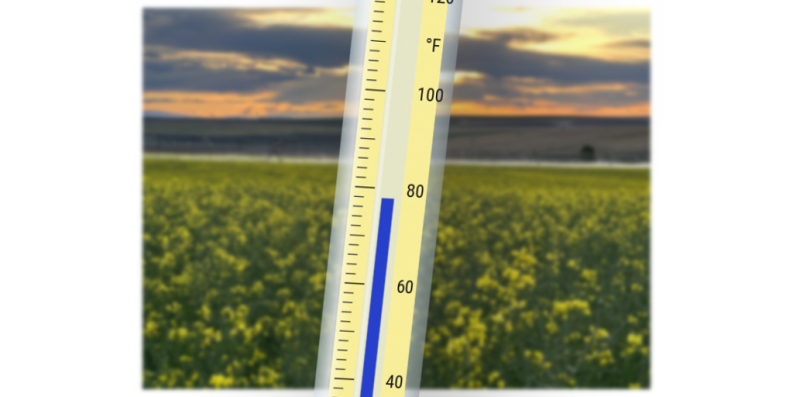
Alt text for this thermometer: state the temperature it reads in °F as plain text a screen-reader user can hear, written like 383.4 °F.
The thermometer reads 78 °F
